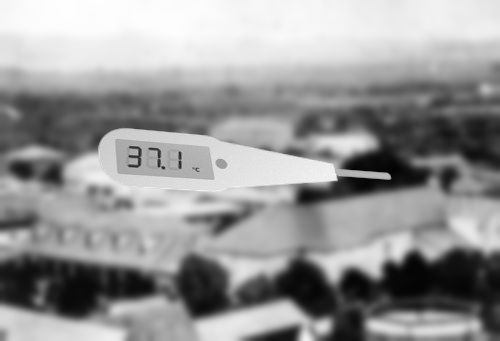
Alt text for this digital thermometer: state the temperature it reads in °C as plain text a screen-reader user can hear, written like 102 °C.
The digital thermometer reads 37.1 °C
